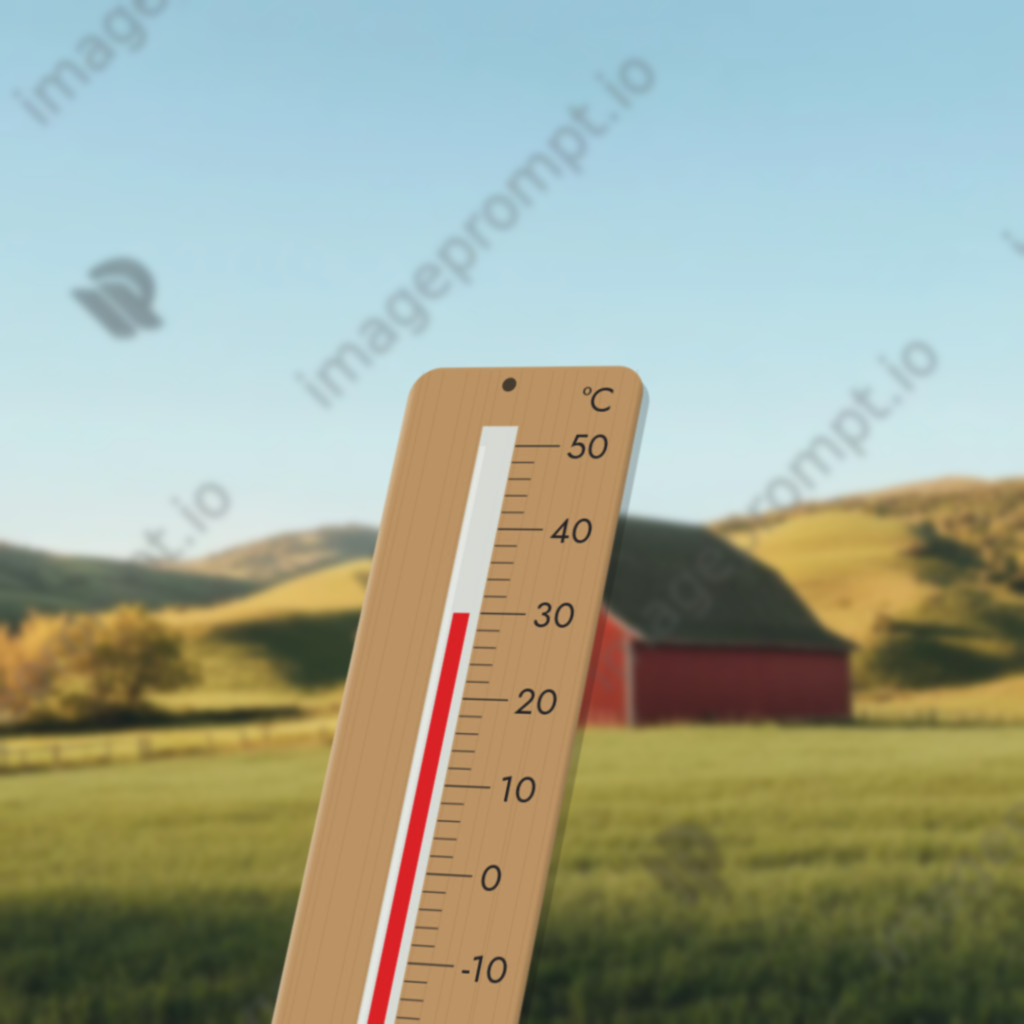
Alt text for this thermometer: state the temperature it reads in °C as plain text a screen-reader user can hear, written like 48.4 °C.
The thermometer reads 30 °C
